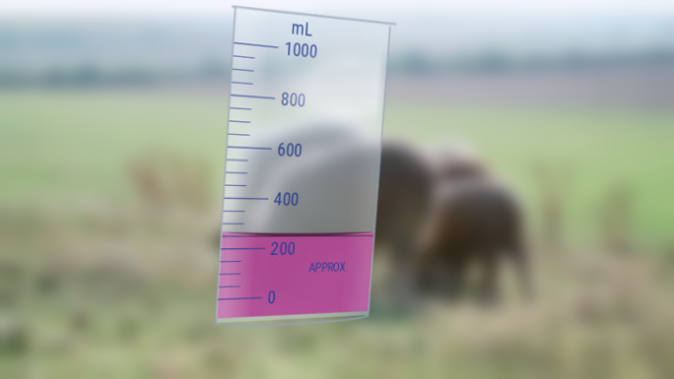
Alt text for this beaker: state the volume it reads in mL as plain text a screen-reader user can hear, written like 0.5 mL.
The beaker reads 250 mL
